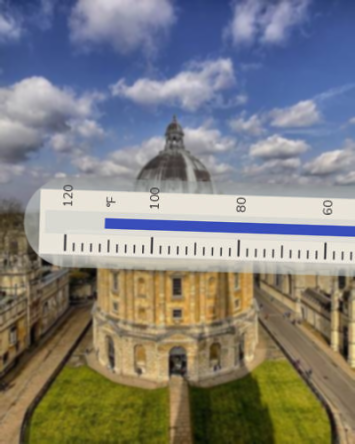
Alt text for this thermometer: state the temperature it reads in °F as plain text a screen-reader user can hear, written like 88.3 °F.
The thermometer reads 111 °F
